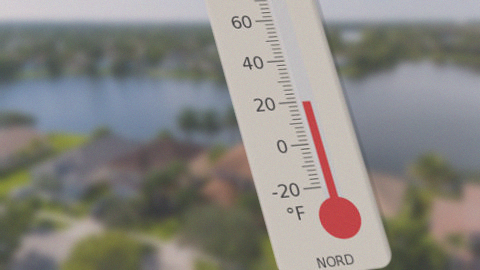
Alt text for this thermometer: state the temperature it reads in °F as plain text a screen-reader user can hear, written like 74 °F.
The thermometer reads 20 °F
